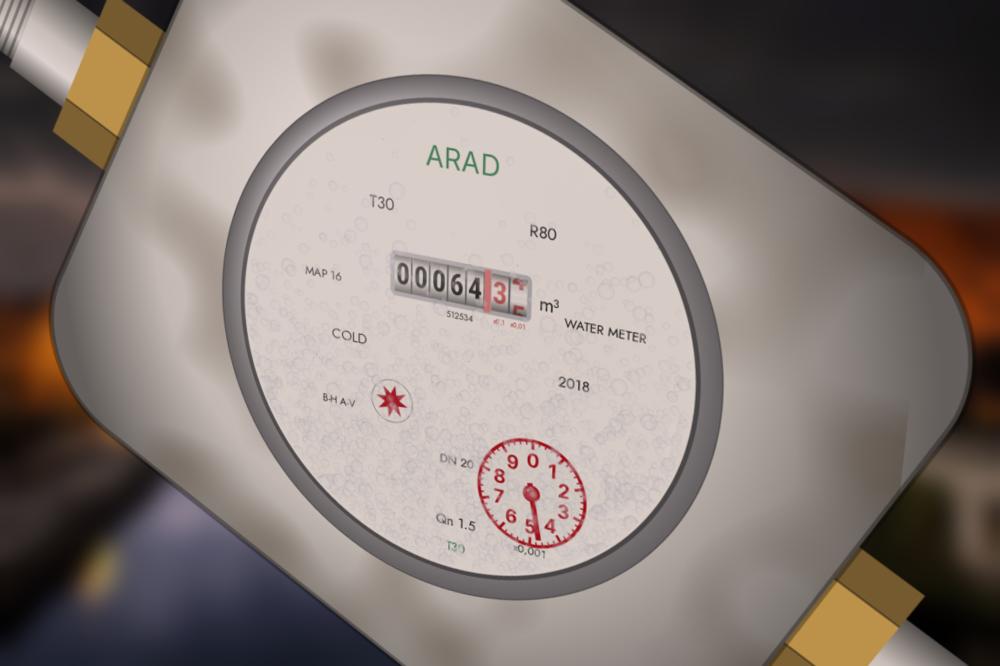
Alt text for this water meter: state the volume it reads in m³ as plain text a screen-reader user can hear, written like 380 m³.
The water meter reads 64.344 m³
